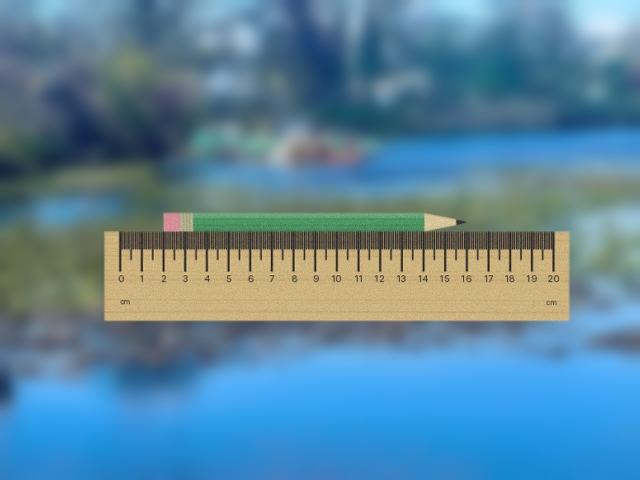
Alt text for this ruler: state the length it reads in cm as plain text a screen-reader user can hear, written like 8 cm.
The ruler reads 14 cm
